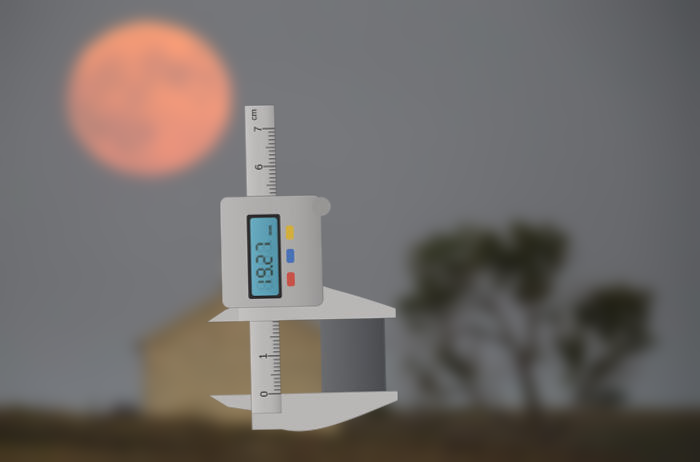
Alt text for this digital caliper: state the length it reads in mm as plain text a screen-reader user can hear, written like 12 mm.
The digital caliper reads 19.27 mm
